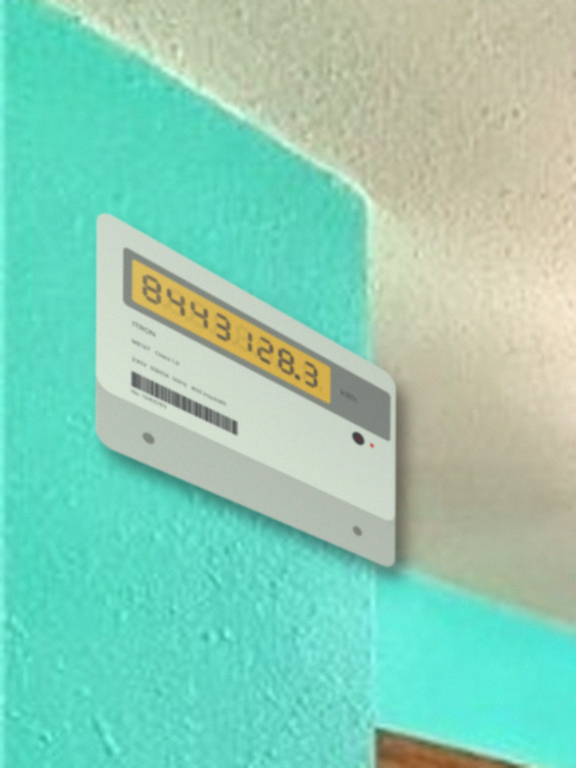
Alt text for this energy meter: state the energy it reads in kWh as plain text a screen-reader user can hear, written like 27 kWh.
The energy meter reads 8443128.3 kWh
